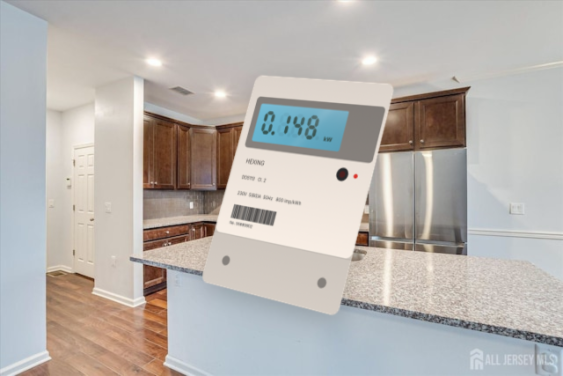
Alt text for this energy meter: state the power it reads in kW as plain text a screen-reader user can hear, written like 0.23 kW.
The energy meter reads 0.148 kW
